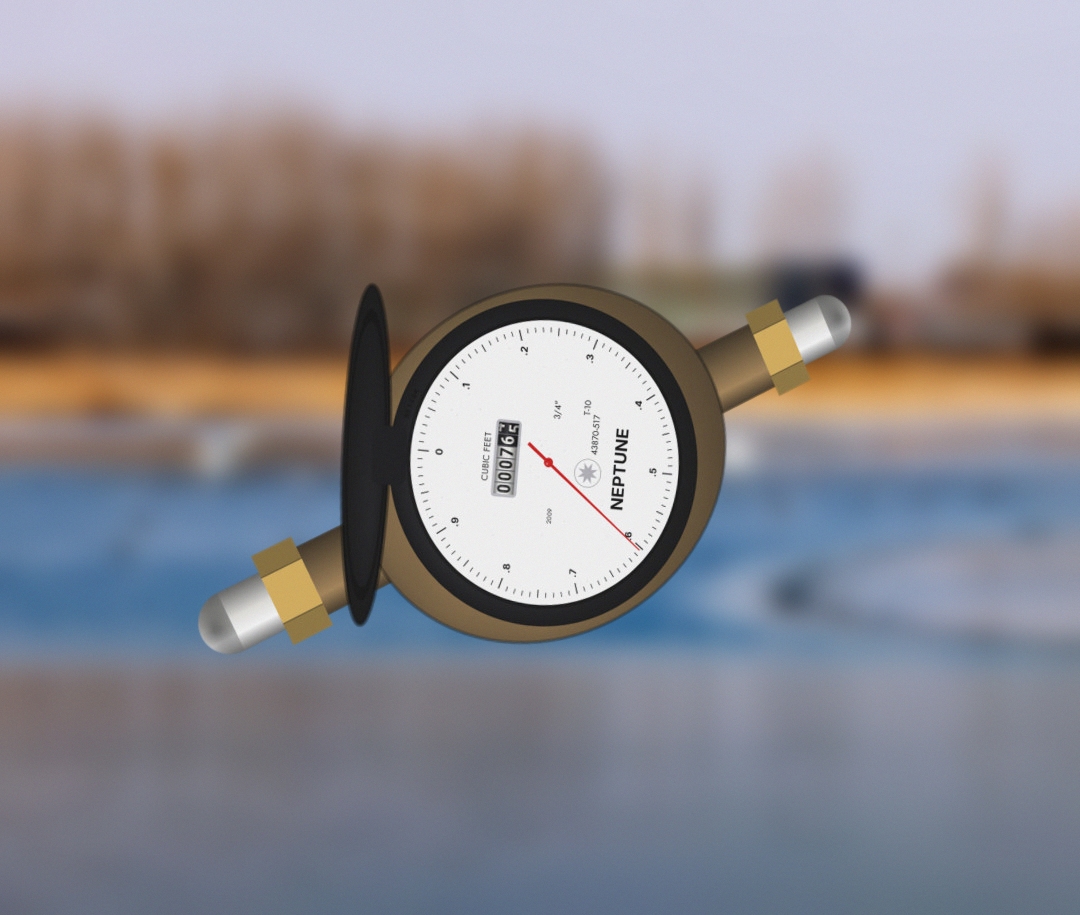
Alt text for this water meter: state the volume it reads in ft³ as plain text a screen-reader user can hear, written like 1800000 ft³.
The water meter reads 764.60 ft³
